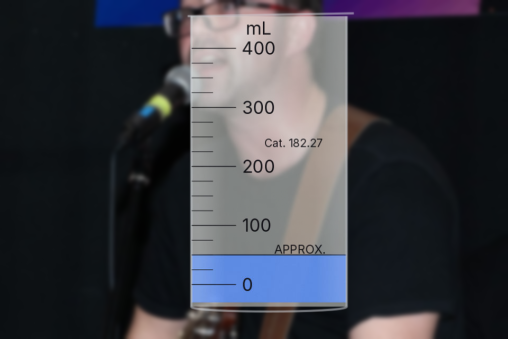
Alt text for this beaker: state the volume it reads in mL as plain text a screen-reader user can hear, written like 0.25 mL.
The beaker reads 50 mL
